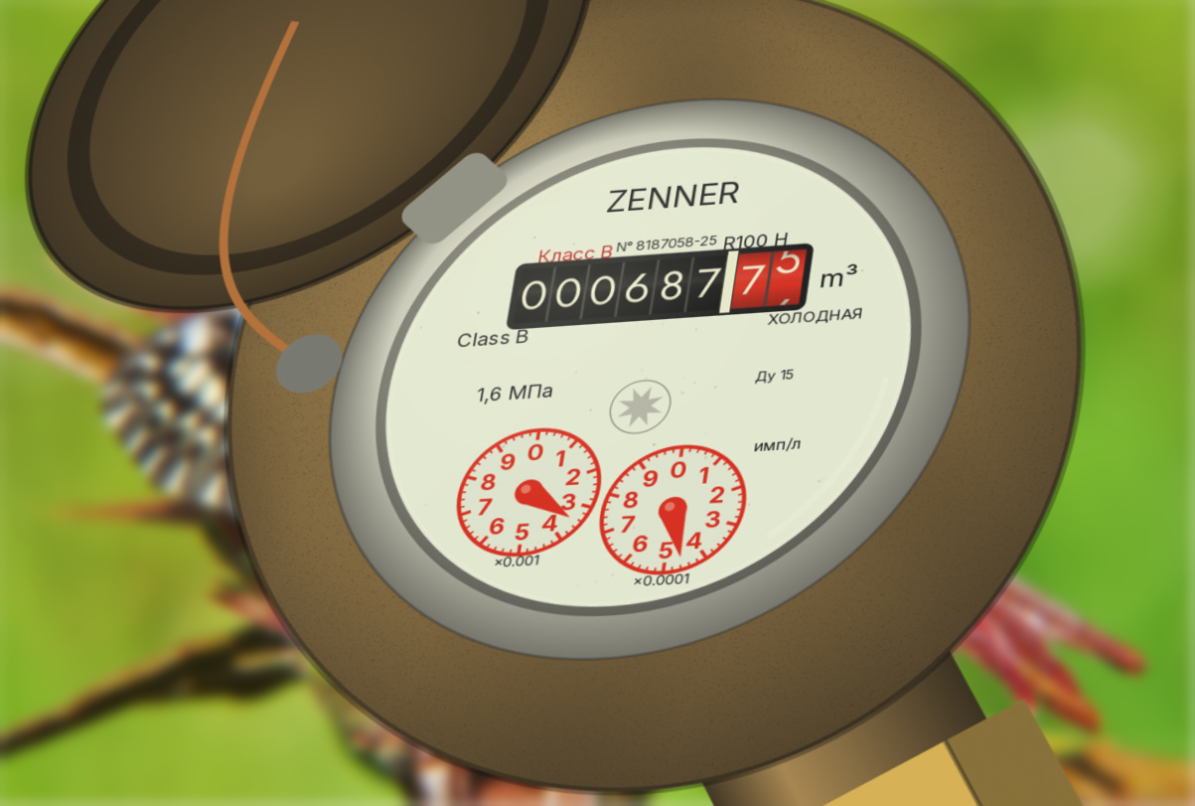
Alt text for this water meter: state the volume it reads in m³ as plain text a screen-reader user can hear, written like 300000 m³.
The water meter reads 687.7534 m³
